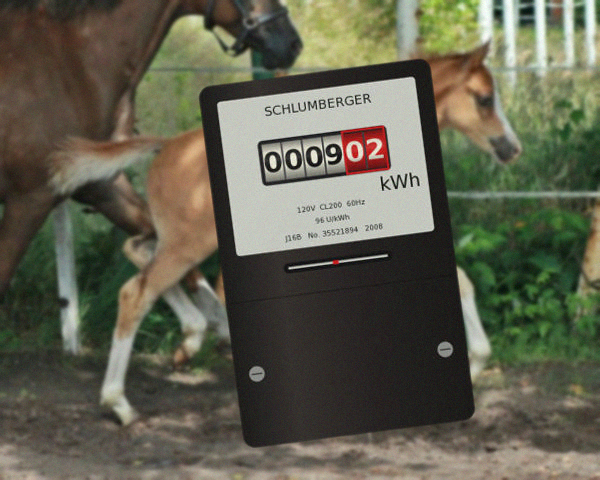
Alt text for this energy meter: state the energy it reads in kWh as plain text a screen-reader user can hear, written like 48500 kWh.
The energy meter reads 9.02 kWh
